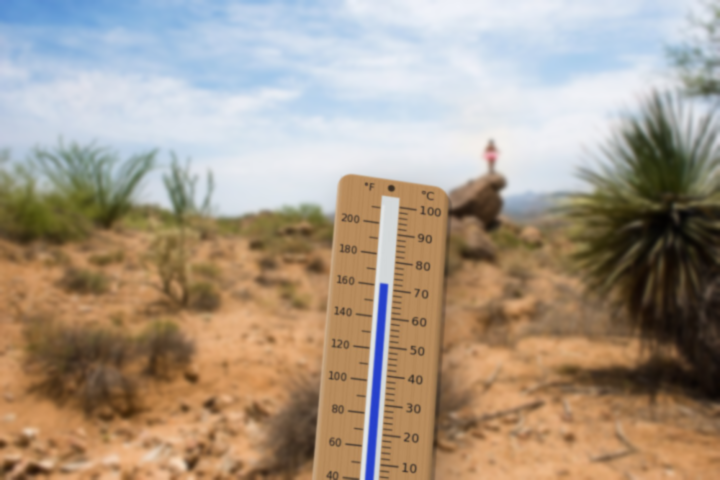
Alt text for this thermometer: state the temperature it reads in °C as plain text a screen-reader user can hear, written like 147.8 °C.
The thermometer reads 72 °C
